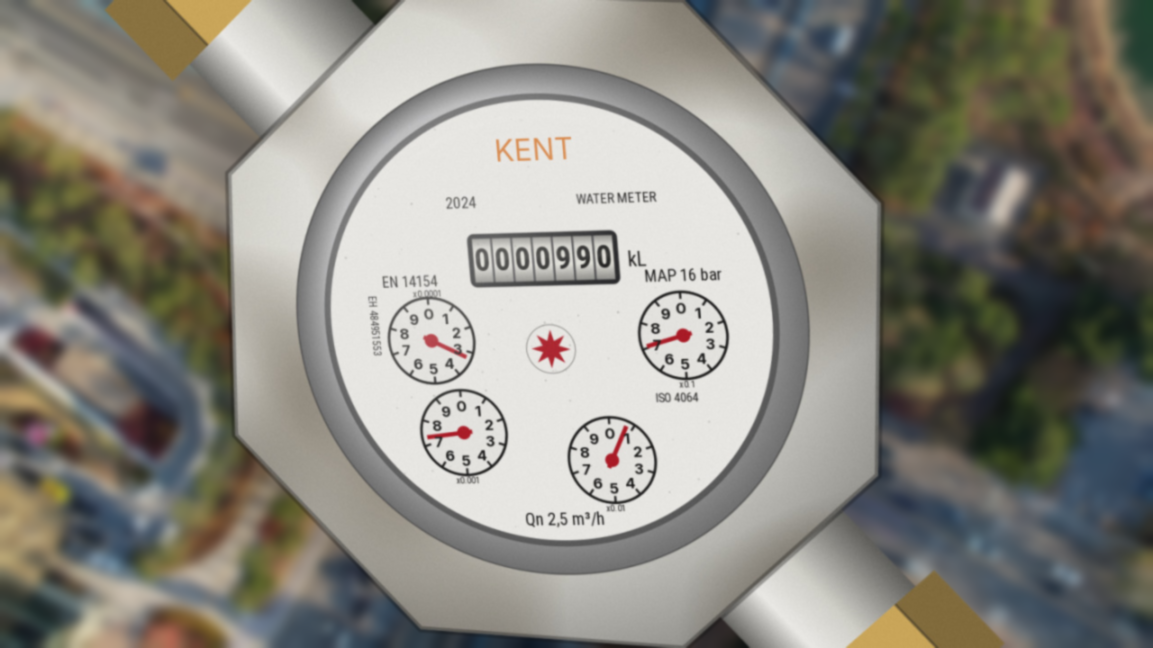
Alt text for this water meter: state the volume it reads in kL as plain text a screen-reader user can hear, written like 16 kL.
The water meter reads 990.7073 kL
